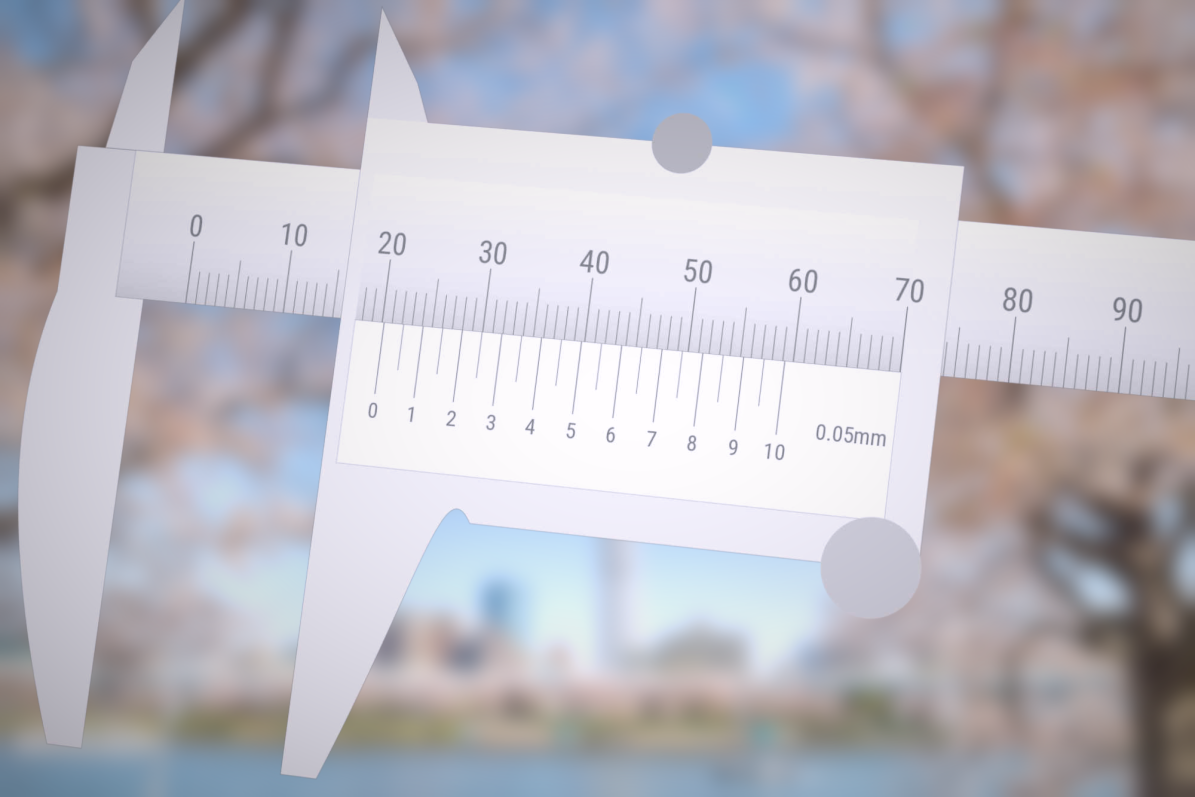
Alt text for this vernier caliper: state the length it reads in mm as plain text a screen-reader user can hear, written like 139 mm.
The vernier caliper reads 20.2 mm
